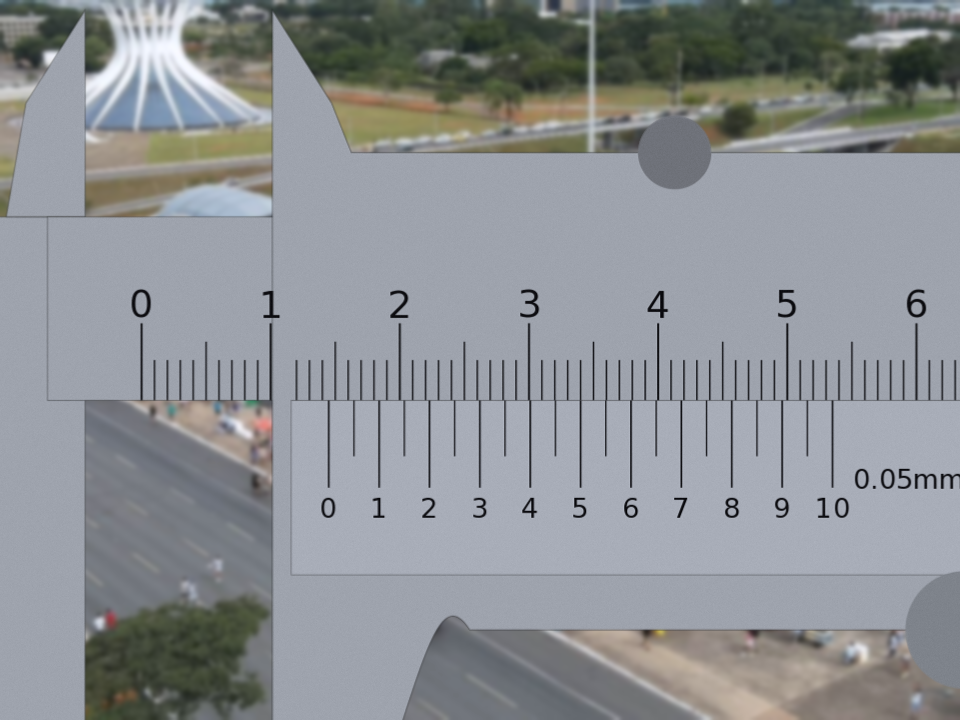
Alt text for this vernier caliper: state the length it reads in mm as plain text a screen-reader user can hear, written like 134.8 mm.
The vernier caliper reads 14.5 mm
